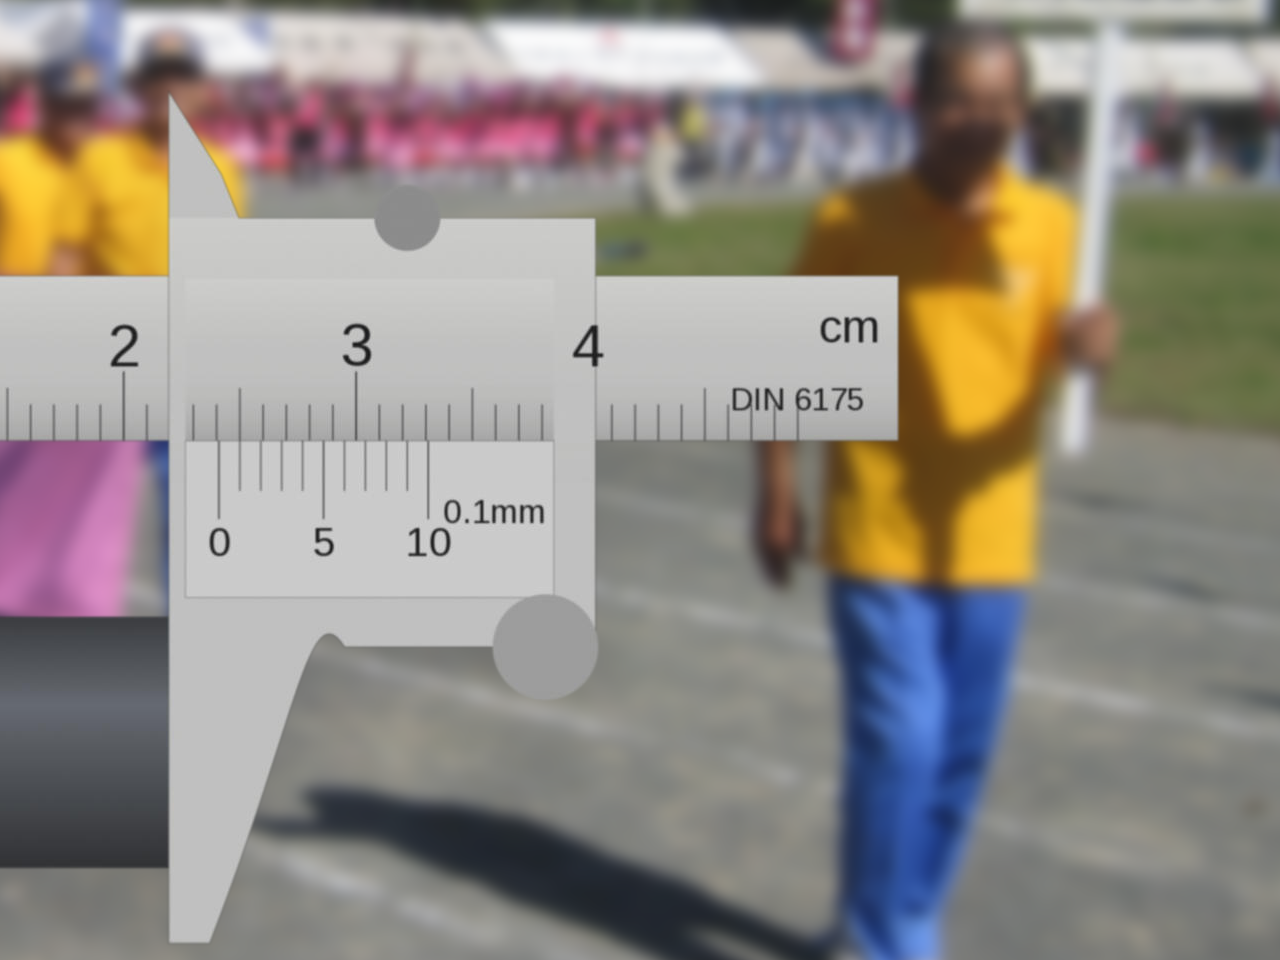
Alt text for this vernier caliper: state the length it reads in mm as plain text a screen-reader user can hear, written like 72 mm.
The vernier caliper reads 24.1 mm
